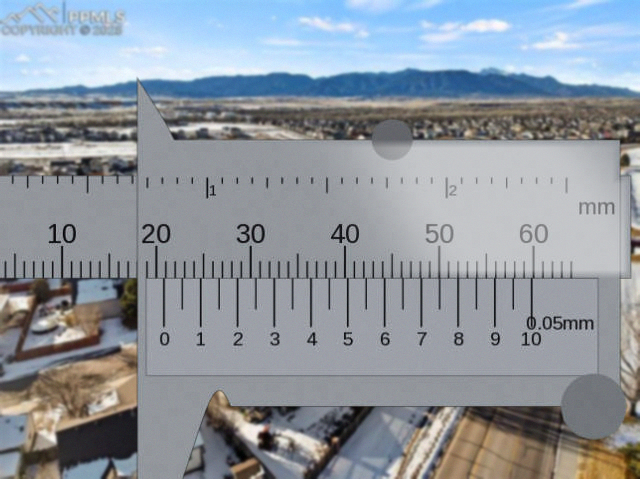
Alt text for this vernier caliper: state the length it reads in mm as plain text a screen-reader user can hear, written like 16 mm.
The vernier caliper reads 20.8 mm
